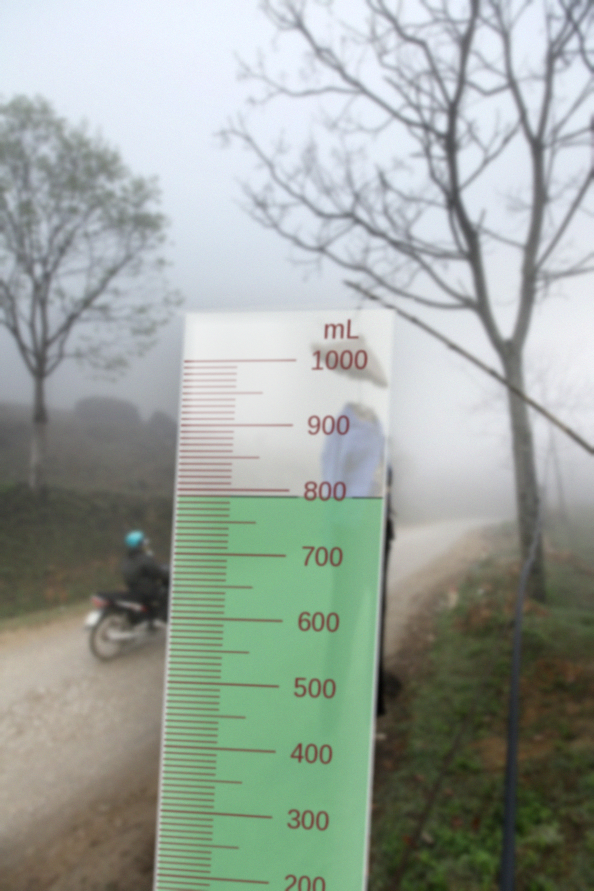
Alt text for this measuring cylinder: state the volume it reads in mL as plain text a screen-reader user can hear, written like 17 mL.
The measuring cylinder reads 790 mL
